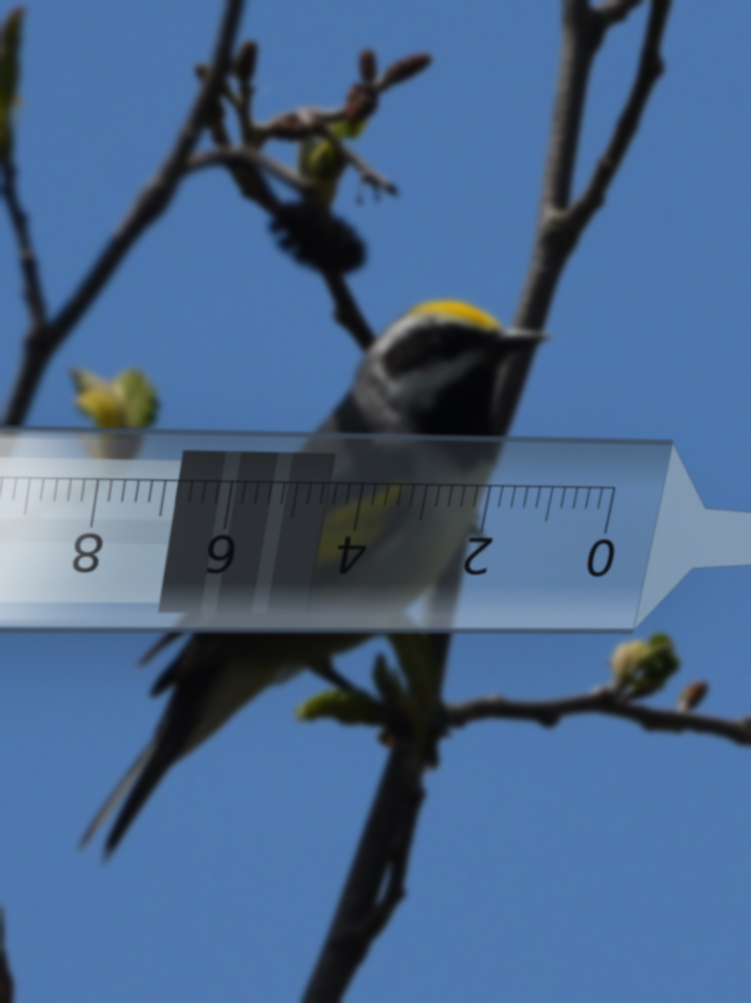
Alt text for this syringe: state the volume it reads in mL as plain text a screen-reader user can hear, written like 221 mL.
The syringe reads 4.5 mL
